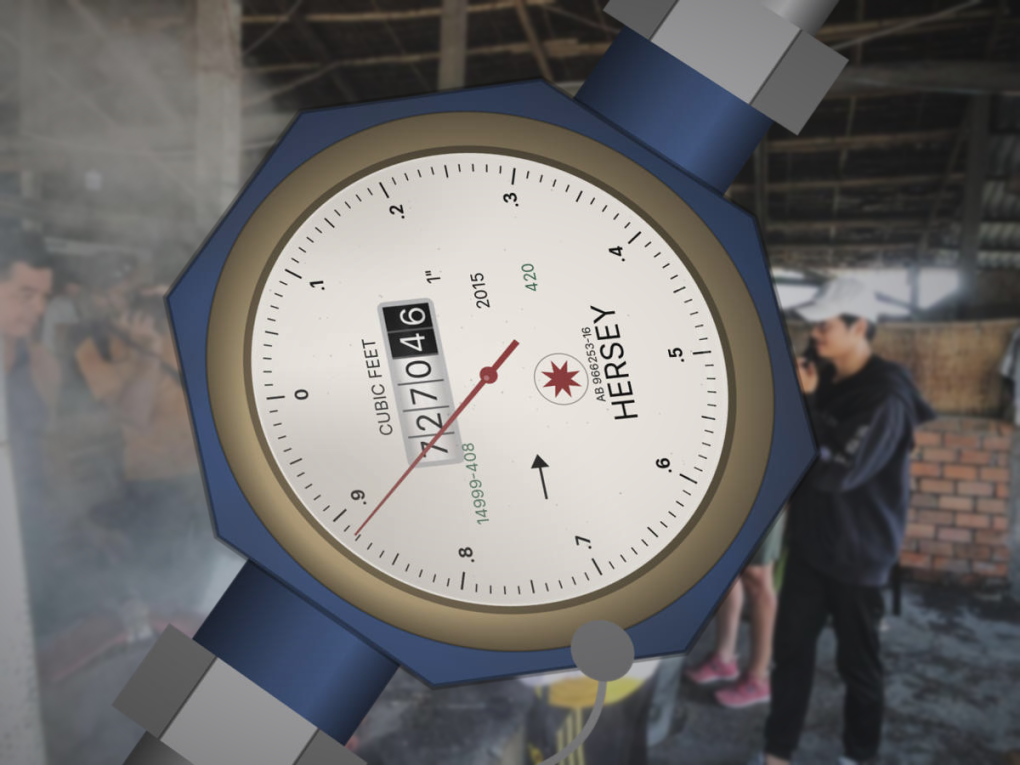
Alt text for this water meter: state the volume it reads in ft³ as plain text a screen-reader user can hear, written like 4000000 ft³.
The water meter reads 727045.88 ft³
